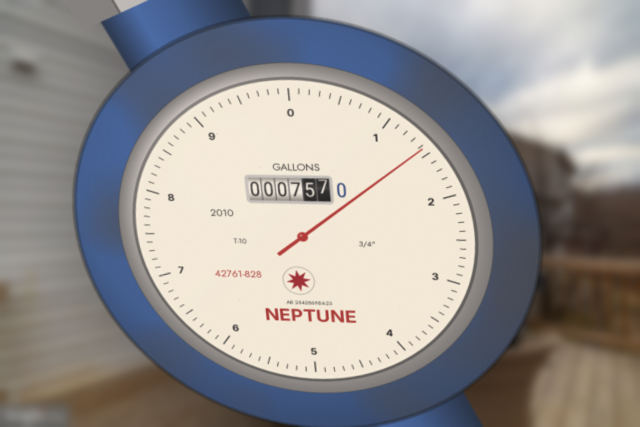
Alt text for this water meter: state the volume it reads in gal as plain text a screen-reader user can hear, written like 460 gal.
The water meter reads 7571.4 gal
